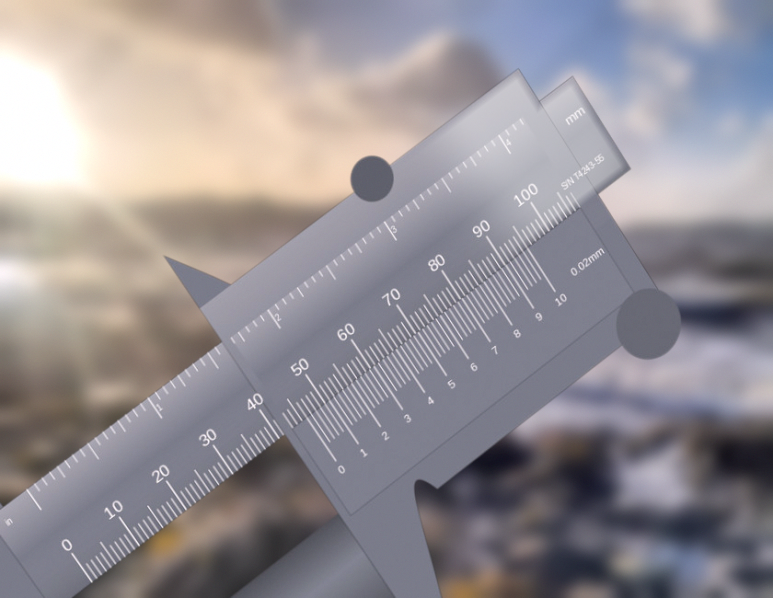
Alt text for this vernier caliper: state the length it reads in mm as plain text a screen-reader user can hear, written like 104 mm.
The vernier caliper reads 46.0 mm
